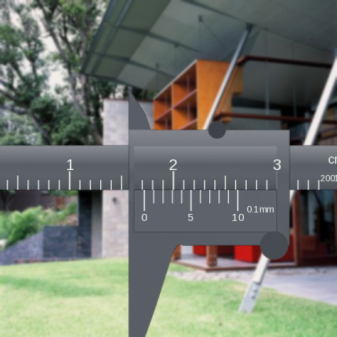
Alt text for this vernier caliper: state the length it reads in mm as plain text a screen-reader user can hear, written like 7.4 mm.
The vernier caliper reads 17.2 mm
